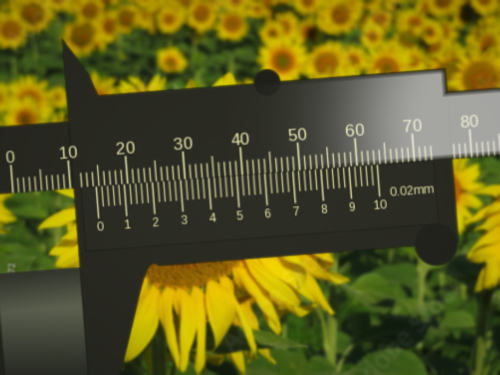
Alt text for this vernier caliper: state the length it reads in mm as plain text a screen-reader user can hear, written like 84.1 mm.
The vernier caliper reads 14.5 mm
